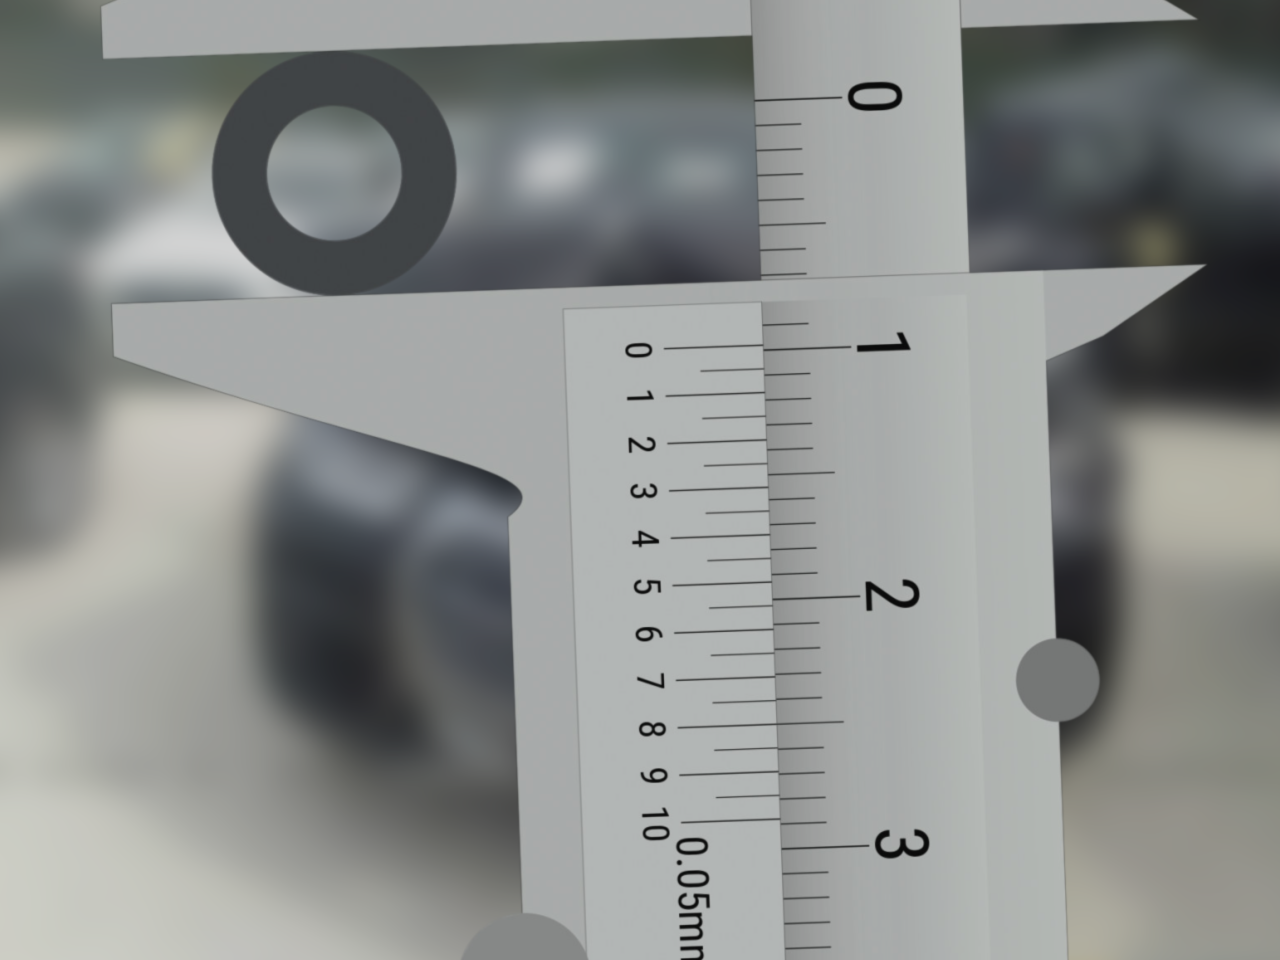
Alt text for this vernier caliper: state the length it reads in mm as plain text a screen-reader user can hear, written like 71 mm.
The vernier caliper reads 9.8 mm
